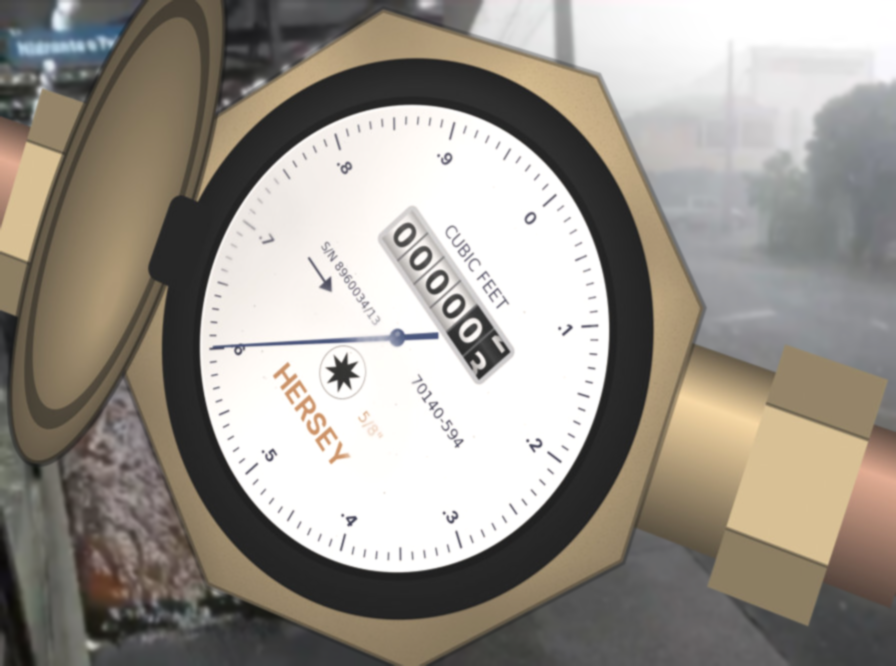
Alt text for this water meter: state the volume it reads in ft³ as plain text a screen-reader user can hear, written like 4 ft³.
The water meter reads 2.60 ft³
